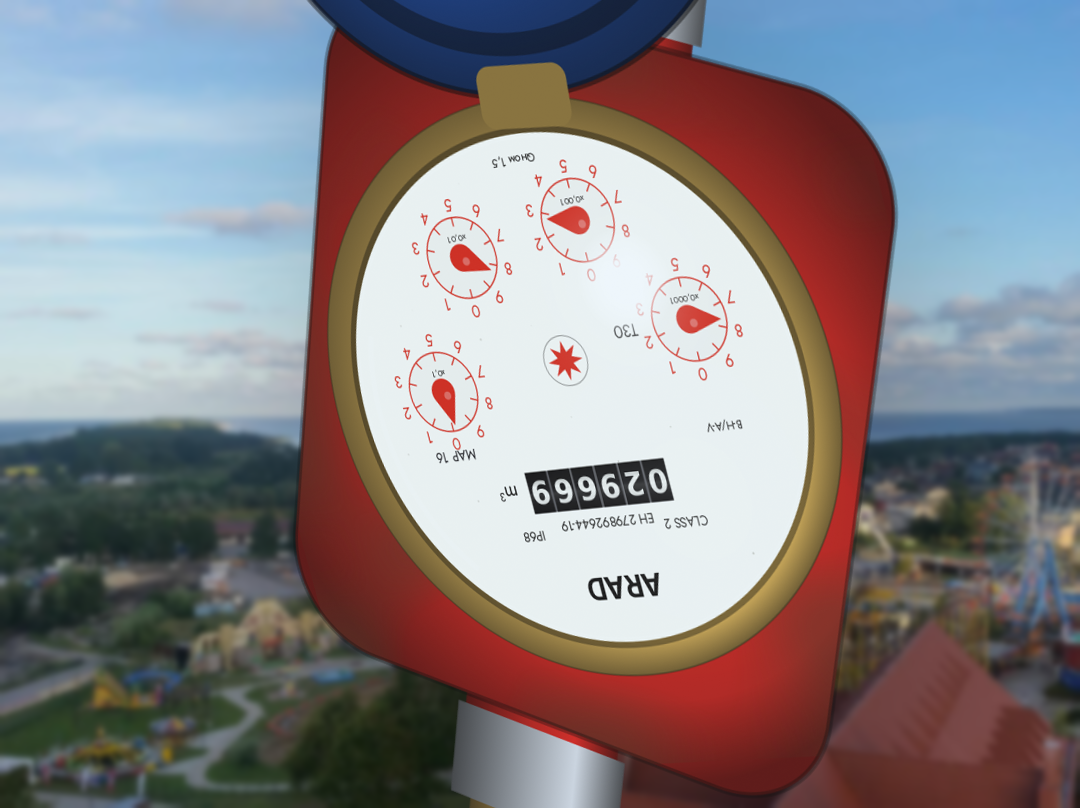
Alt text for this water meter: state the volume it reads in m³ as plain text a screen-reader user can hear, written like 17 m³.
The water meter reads 29668.9827 m³
